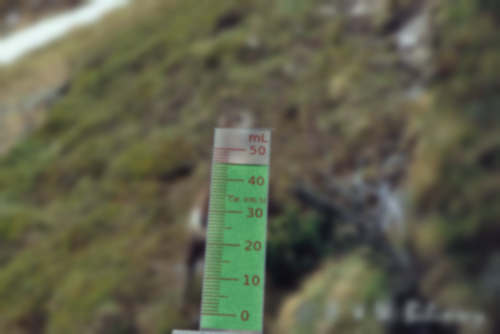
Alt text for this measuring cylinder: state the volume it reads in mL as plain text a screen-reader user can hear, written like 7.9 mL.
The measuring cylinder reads 45 mL
